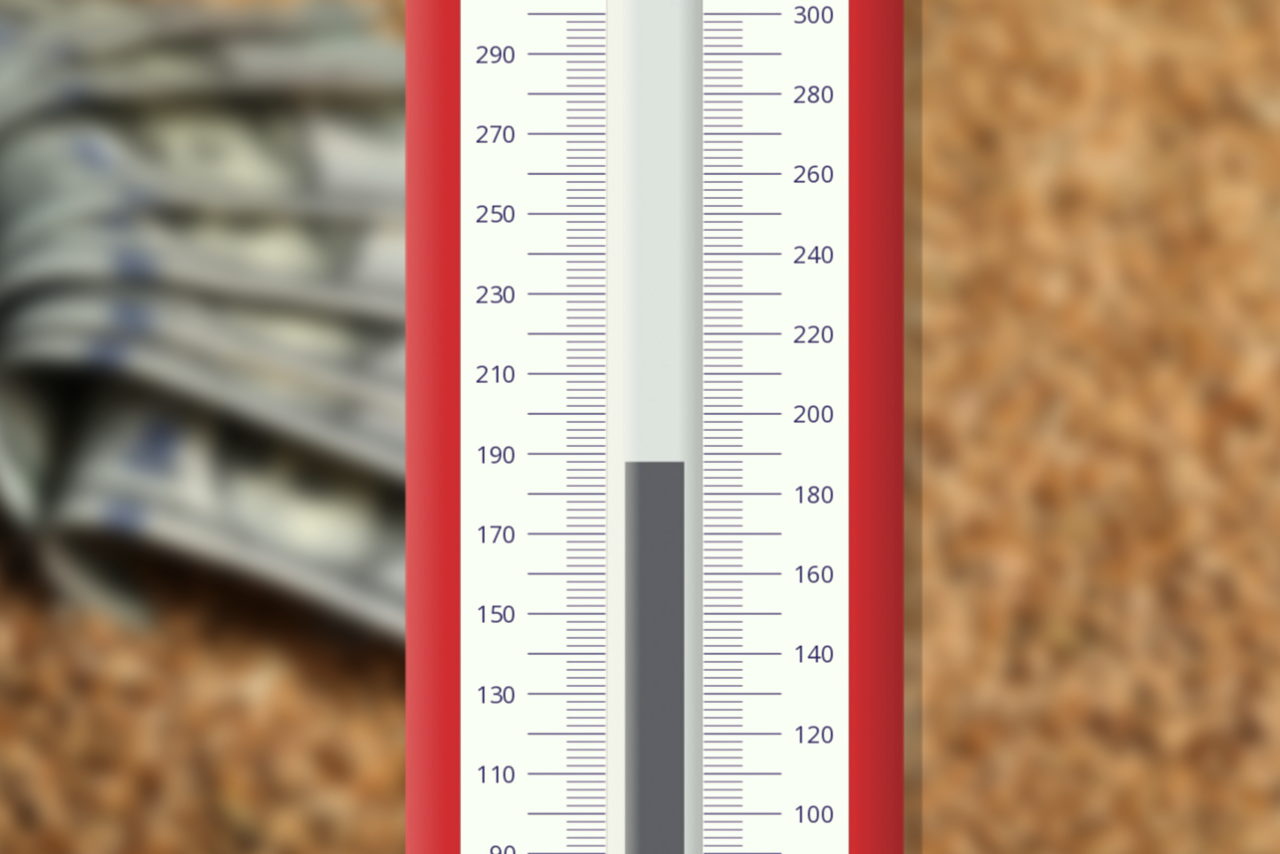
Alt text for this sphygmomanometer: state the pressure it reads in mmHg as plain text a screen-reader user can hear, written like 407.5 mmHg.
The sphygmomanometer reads 188 mmHg
